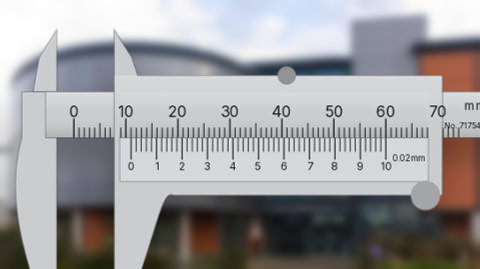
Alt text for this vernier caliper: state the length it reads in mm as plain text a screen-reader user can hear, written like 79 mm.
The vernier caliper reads 11.0 mm
